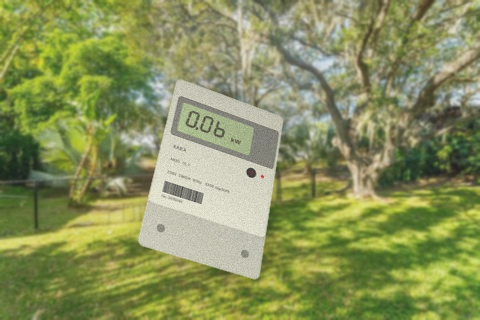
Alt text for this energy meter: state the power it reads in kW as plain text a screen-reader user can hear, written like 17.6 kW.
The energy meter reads 0.06 kW
